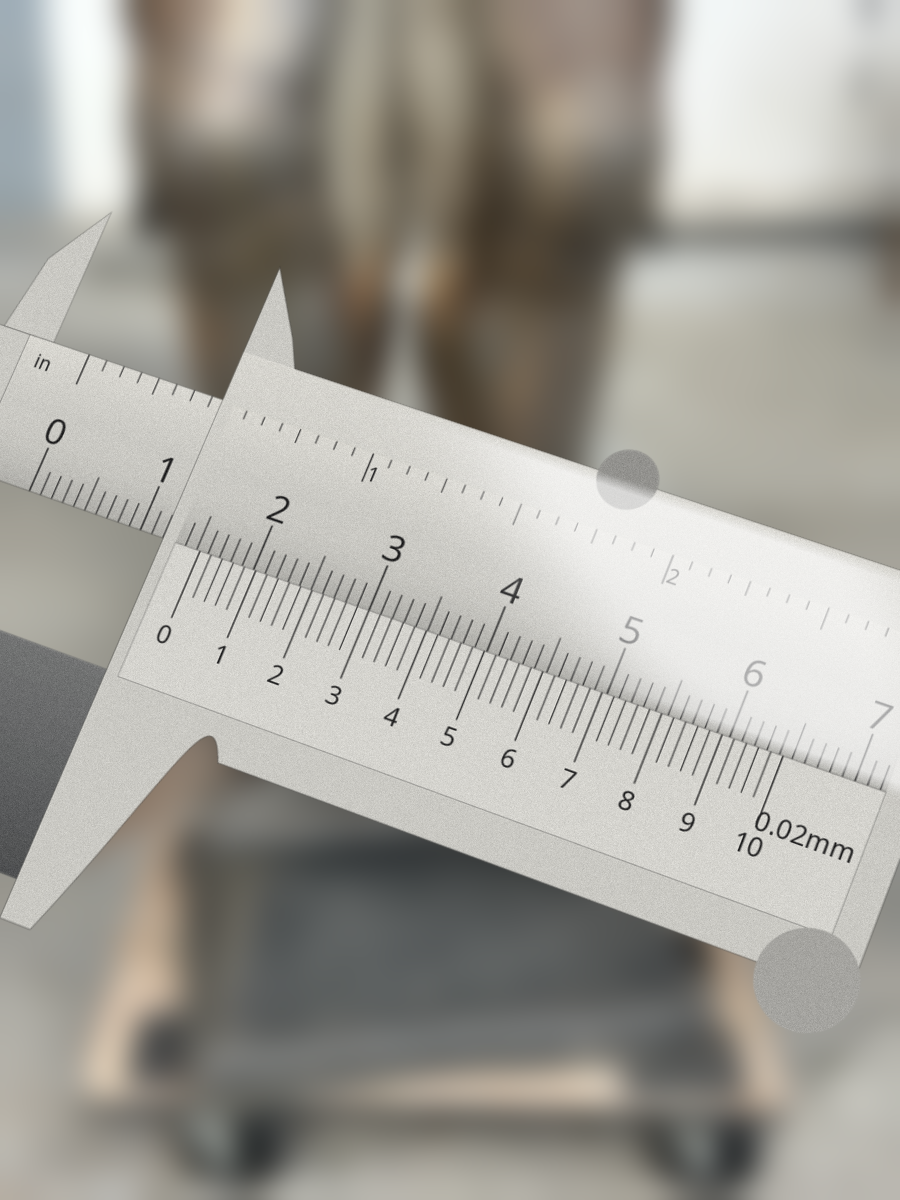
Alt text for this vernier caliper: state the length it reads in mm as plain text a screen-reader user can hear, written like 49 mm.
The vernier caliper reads 15.3 mm
